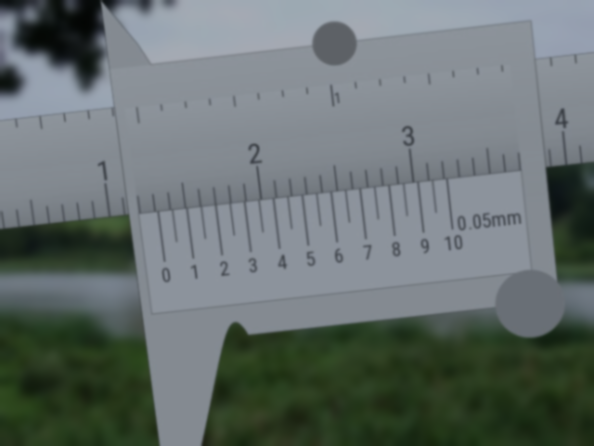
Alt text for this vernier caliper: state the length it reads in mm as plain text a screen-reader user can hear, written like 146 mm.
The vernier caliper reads 13.2 mm
